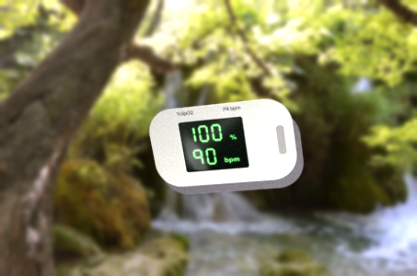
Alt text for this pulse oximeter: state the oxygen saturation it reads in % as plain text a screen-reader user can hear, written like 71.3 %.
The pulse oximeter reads 100 %
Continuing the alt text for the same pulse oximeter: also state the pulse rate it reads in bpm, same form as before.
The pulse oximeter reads 90 bpm
